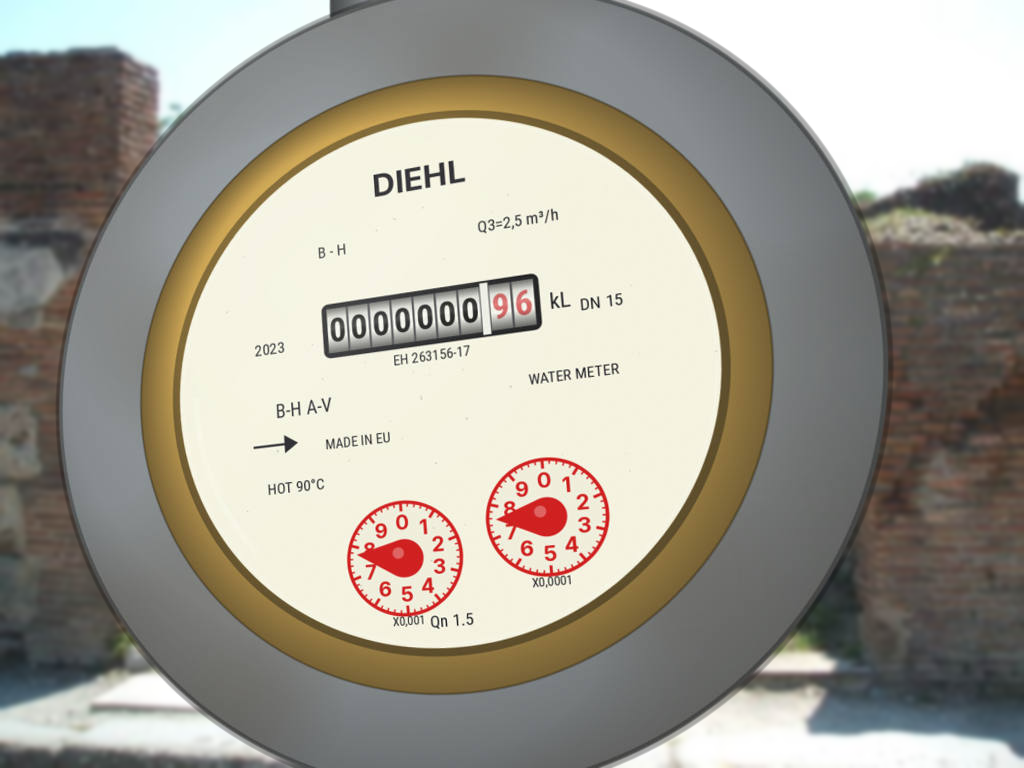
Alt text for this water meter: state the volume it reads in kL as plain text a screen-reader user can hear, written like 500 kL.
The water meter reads 0.9677 kL
